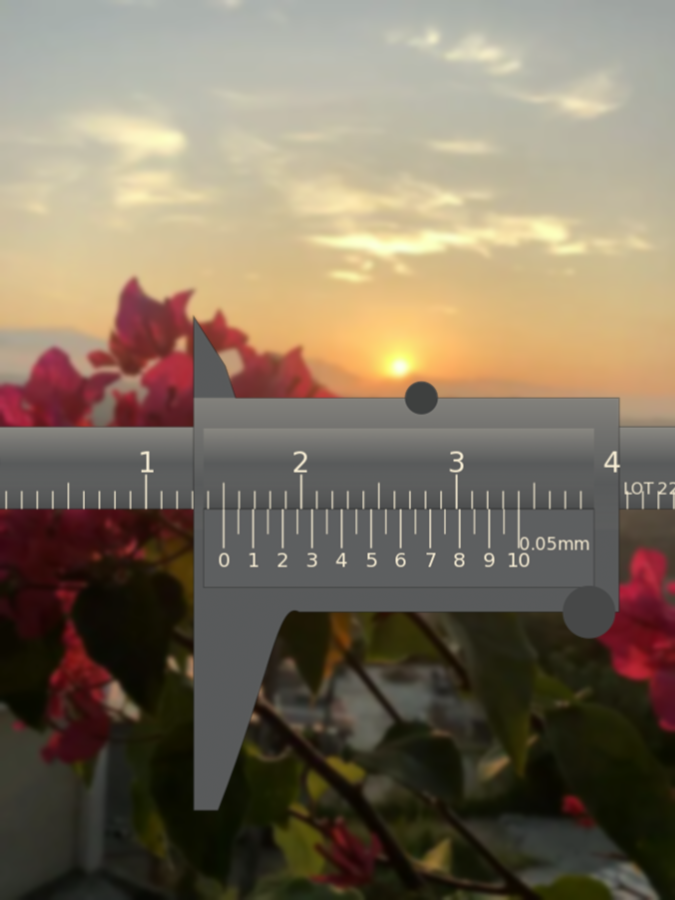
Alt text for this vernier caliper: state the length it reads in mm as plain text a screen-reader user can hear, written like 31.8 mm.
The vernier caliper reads 15.0 mm
